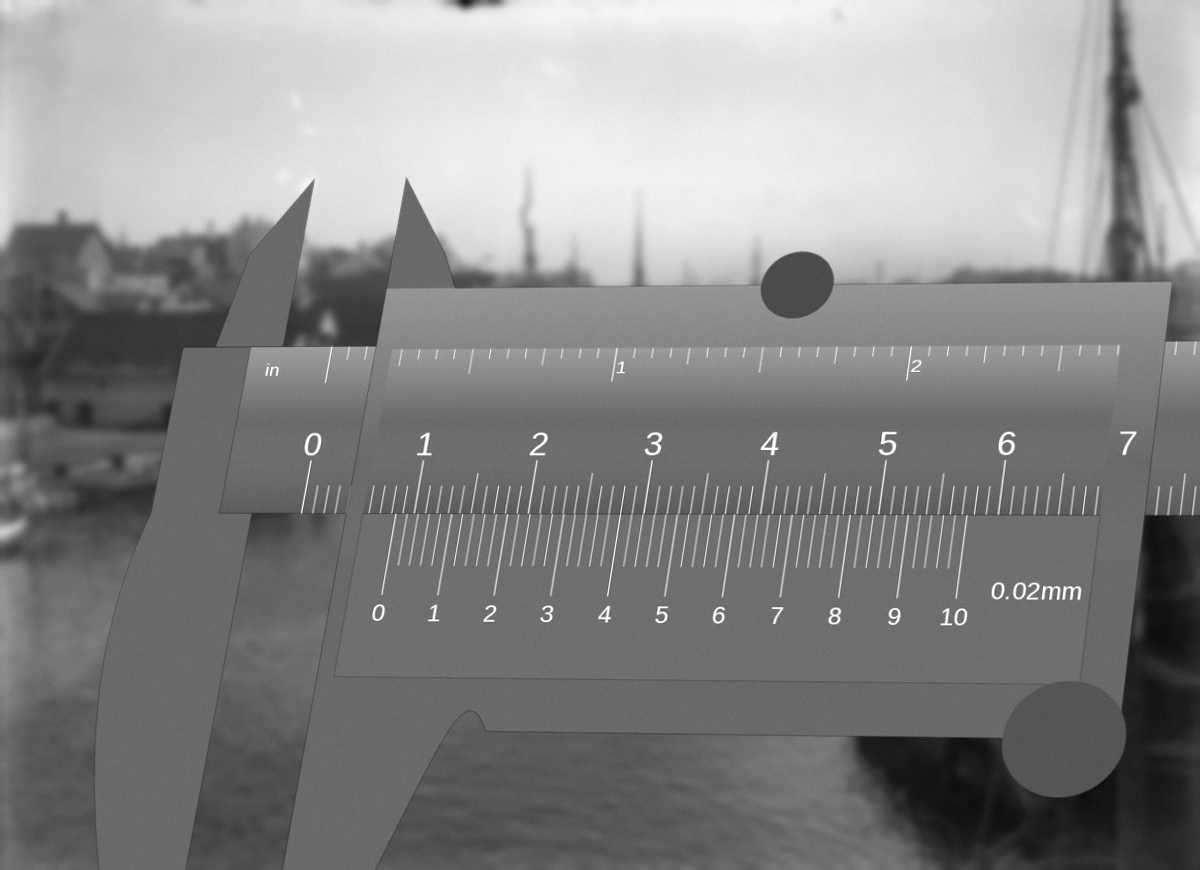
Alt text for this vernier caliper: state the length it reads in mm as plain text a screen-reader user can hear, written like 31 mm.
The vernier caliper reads 8.4 mm
